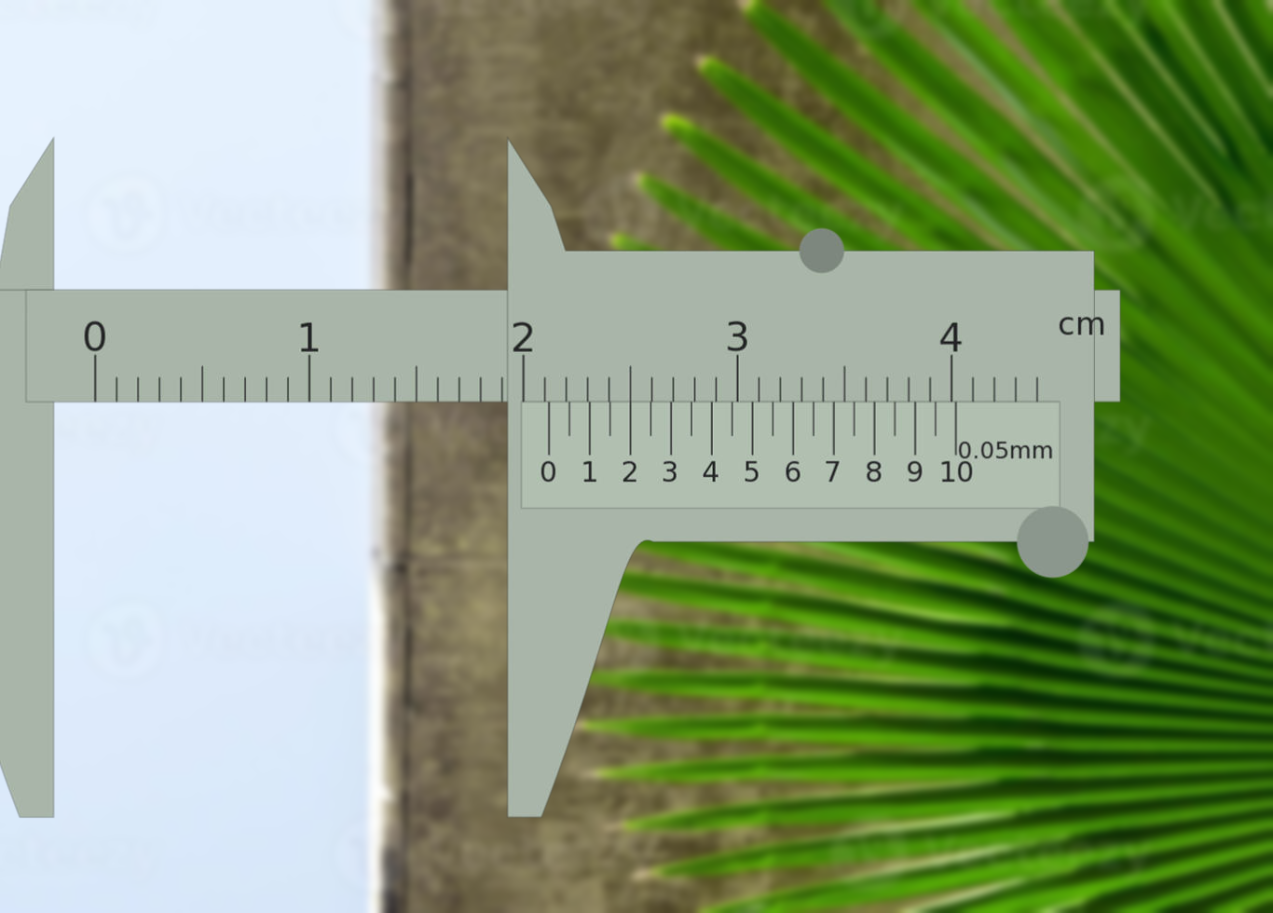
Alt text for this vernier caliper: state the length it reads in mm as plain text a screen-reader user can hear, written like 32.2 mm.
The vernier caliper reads 21.2 mm
